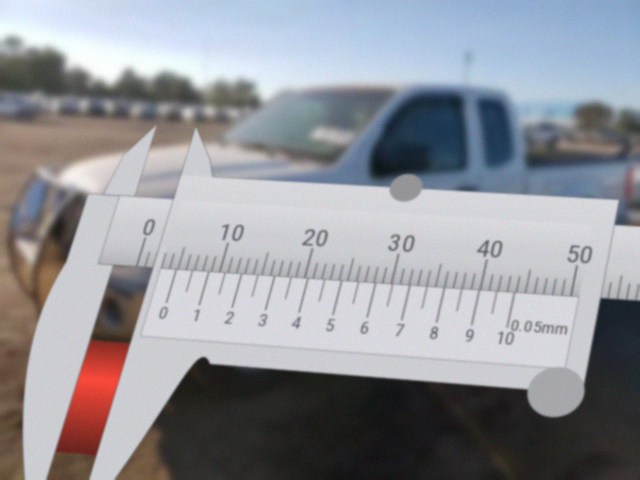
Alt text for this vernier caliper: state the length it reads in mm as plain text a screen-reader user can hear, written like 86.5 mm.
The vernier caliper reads 4.8 mm
